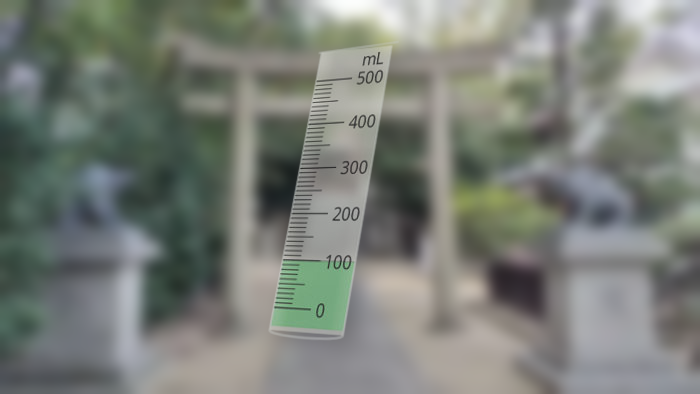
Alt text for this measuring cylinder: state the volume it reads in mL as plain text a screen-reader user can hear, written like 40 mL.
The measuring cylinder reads 100 mL
